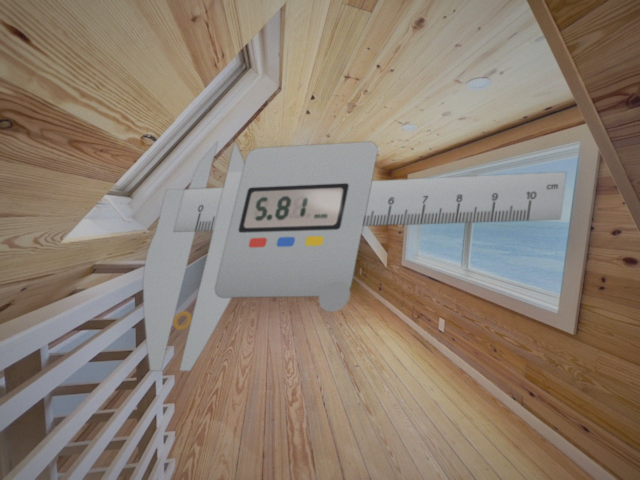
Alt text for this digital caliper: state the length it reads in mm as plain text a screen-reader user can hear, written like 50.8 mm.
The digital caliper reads 5.81 mm
